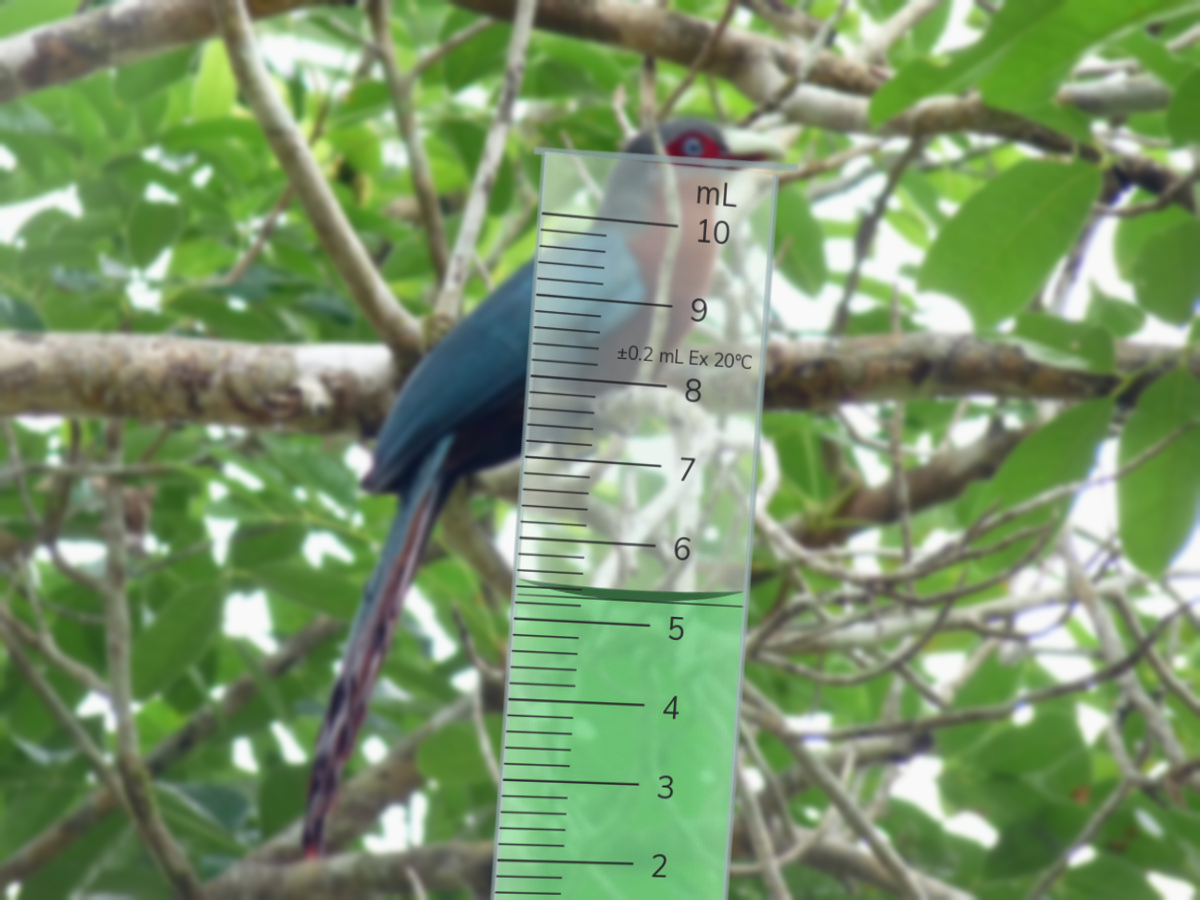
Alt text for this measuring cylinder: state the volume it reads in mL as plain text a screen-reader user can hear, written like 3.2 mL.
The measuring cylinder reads 5.3 mL
